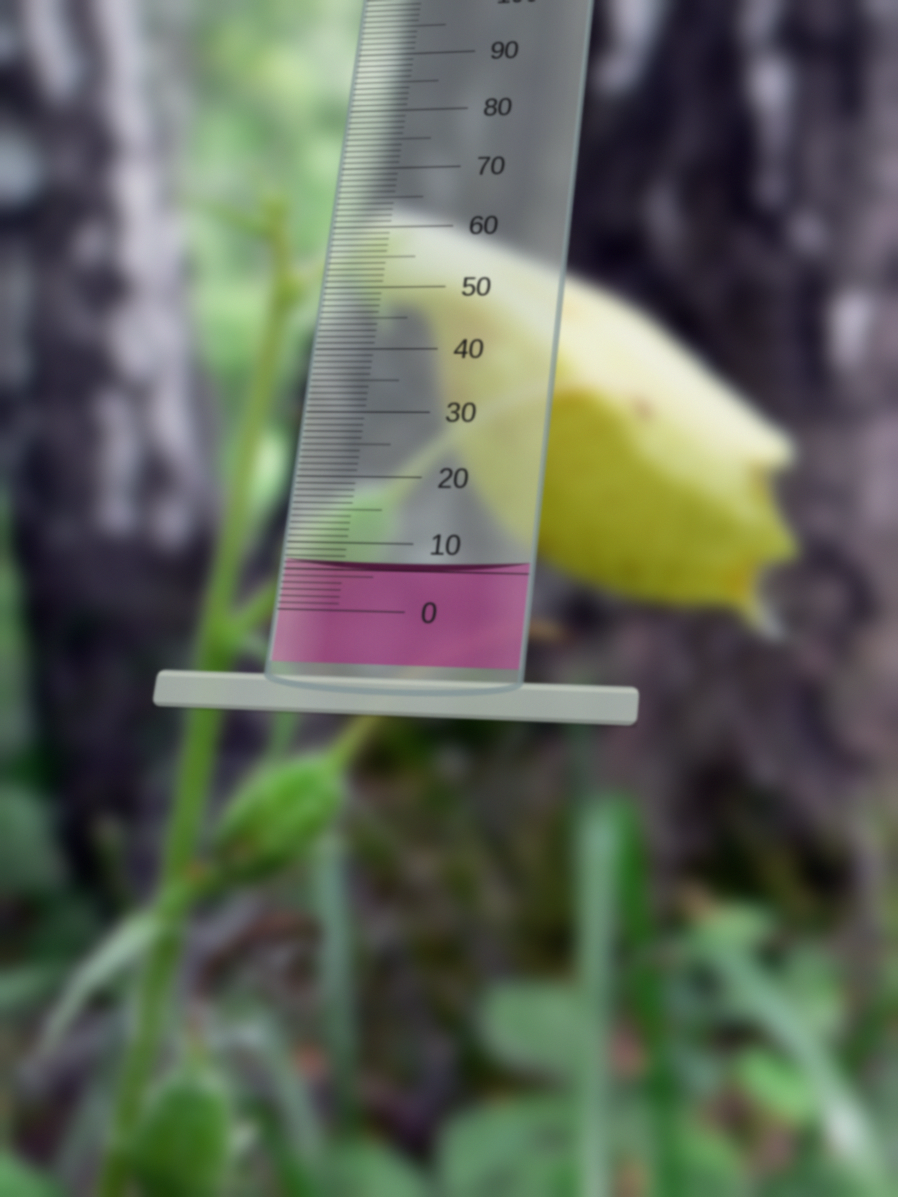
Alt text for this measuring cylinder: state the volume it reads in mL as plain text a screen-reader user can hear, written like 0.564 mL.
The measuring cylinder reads 6 mL
